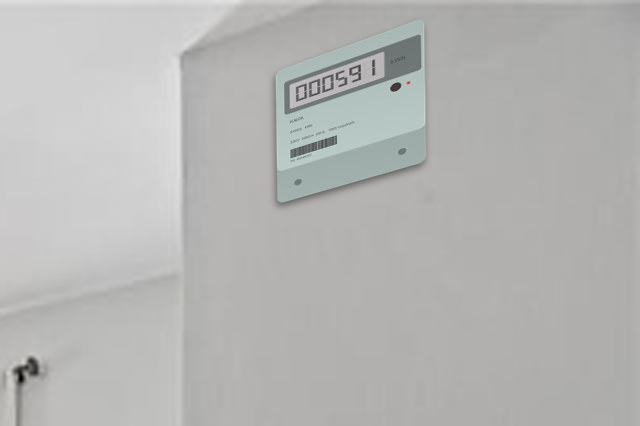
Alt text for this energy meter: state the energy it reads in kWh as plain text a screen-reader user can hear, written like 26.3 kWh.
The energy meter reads 591 kWh
